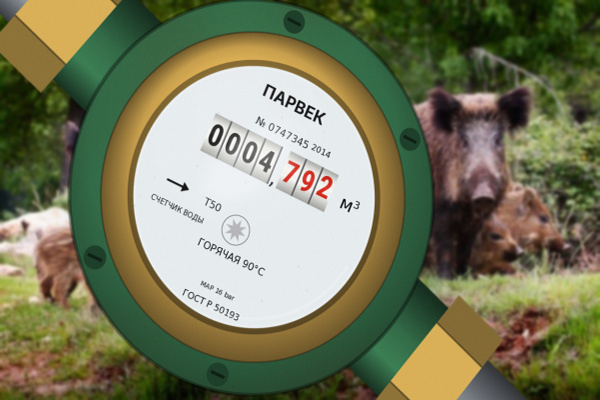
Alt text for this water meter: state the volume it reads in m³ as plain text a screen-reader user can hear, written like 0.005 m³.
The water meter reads 4.792 m³
